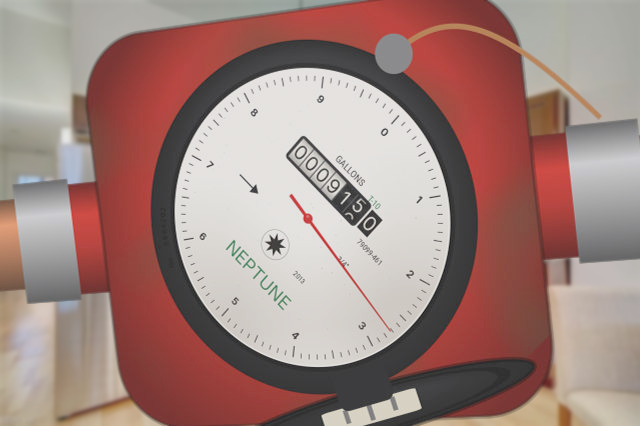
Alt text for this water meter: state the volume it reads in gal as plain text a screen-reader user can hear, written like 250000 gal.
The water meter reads 9152.7 gal
